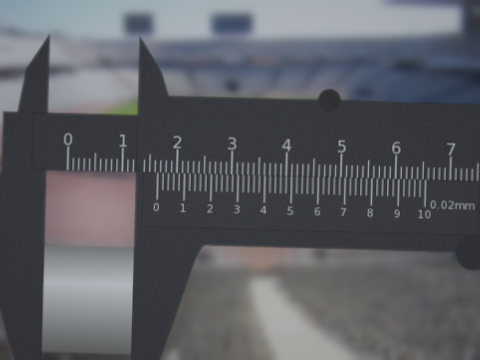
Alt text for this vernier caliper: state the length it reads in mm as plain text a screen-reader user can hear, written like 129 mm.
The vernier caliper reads 16.5 mm
